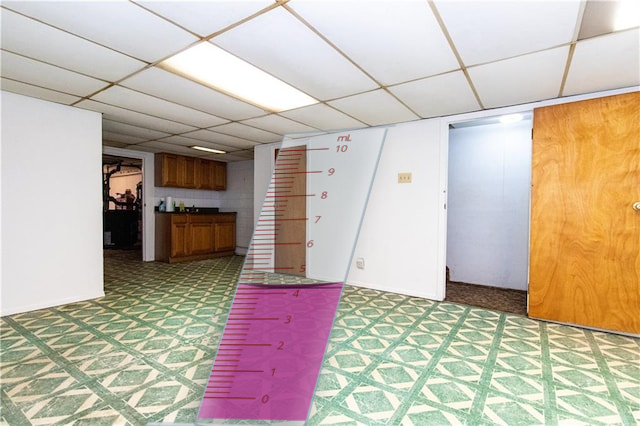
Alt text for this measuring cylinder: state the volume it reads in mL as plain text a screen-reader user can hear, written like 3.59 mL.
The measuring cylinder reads 4.2 mL
